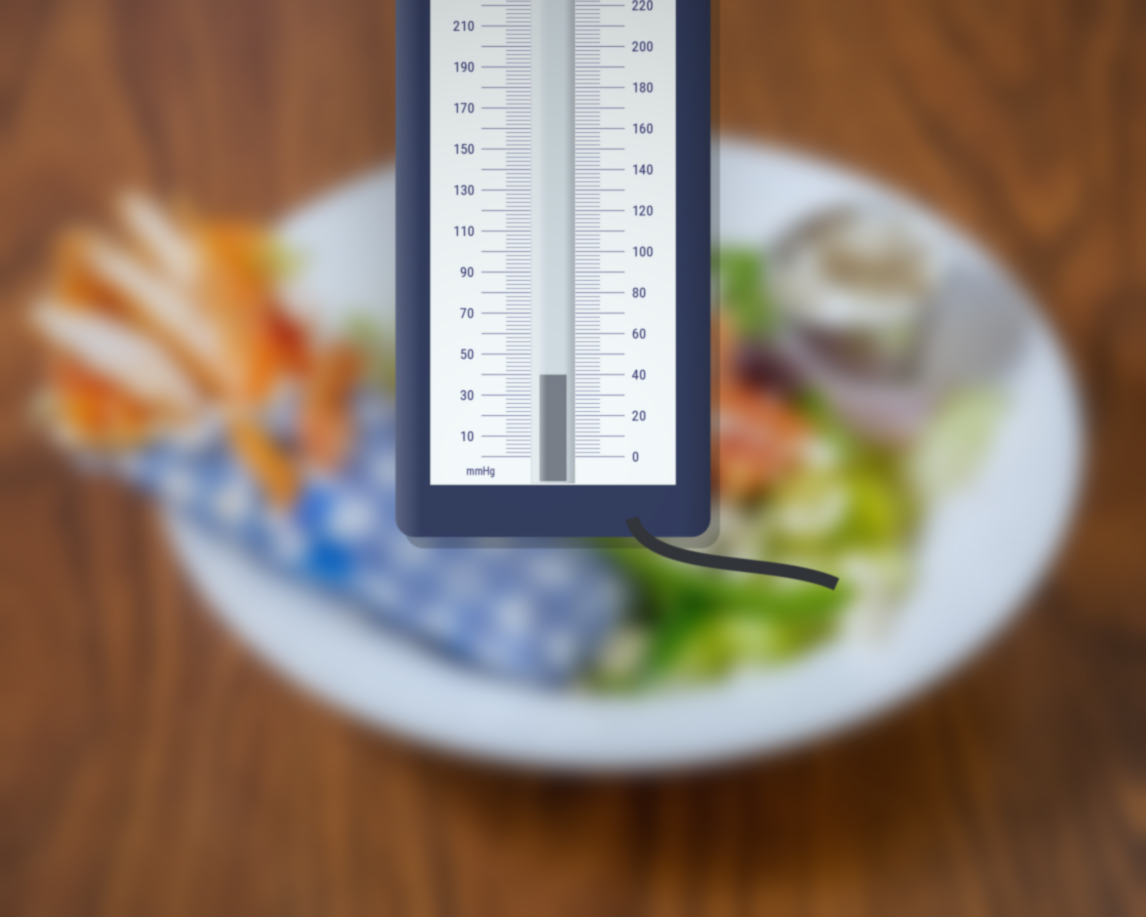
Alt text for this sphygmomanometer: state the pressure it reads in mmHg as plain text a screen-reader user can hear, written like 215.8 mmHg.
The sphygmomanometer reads 40 mmHg
